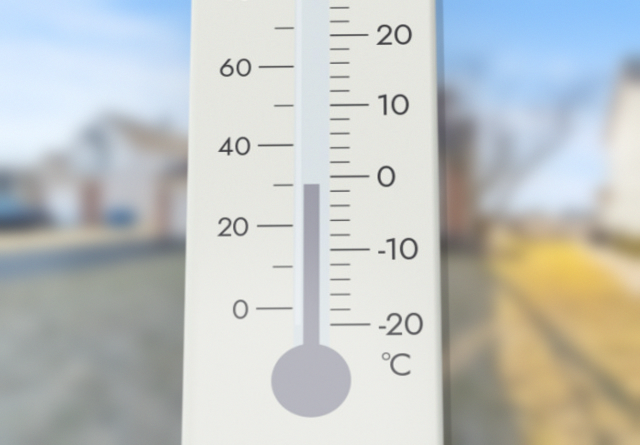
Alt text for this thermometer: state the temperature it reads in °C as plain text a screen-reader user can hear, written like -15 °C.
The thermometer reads -1 °C
